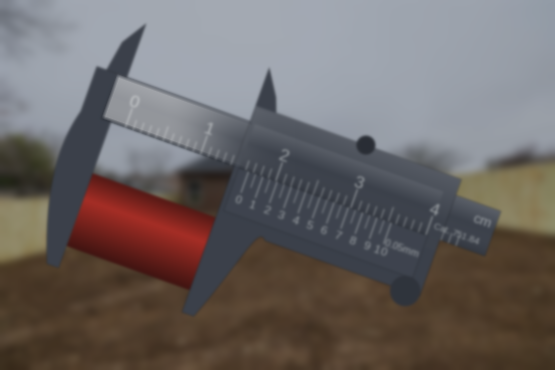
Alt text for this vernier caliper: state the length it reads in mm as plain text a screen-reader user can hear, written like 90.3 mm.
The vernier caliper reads 16.4 mm
